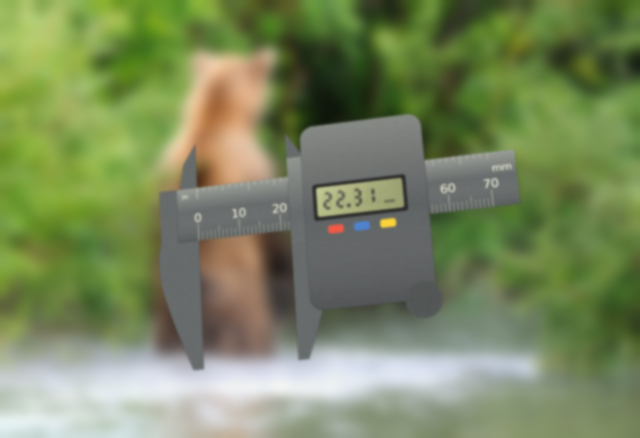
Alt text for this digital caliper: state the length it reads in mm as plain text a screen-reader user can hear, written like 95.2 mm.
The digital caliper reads 22.31 mm
